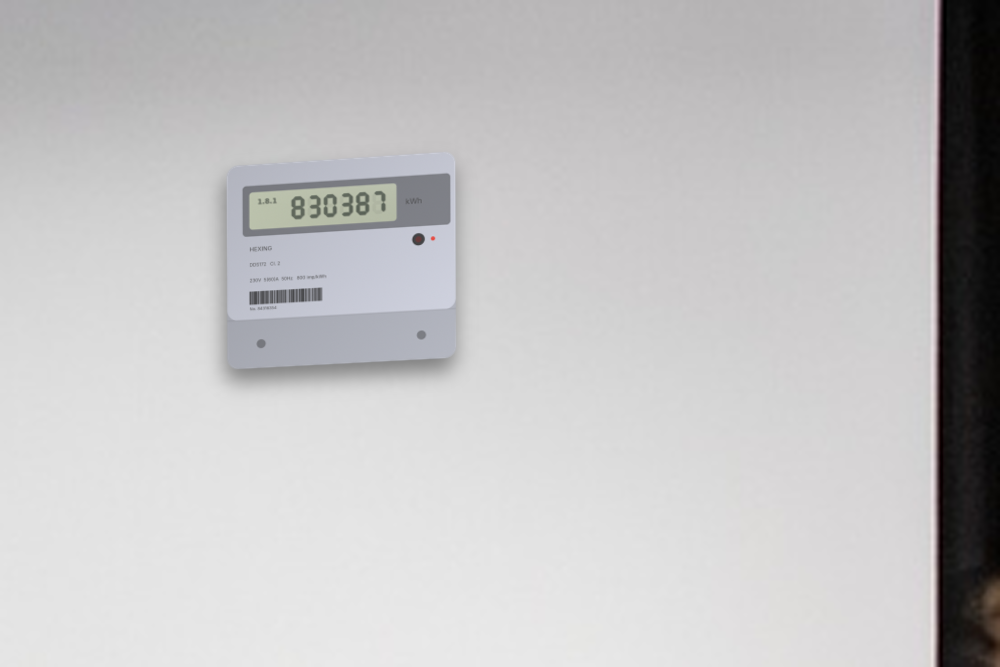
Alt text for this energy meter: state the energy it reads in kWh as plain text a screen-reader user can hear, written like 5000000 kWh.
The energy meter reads 830387 kWh
